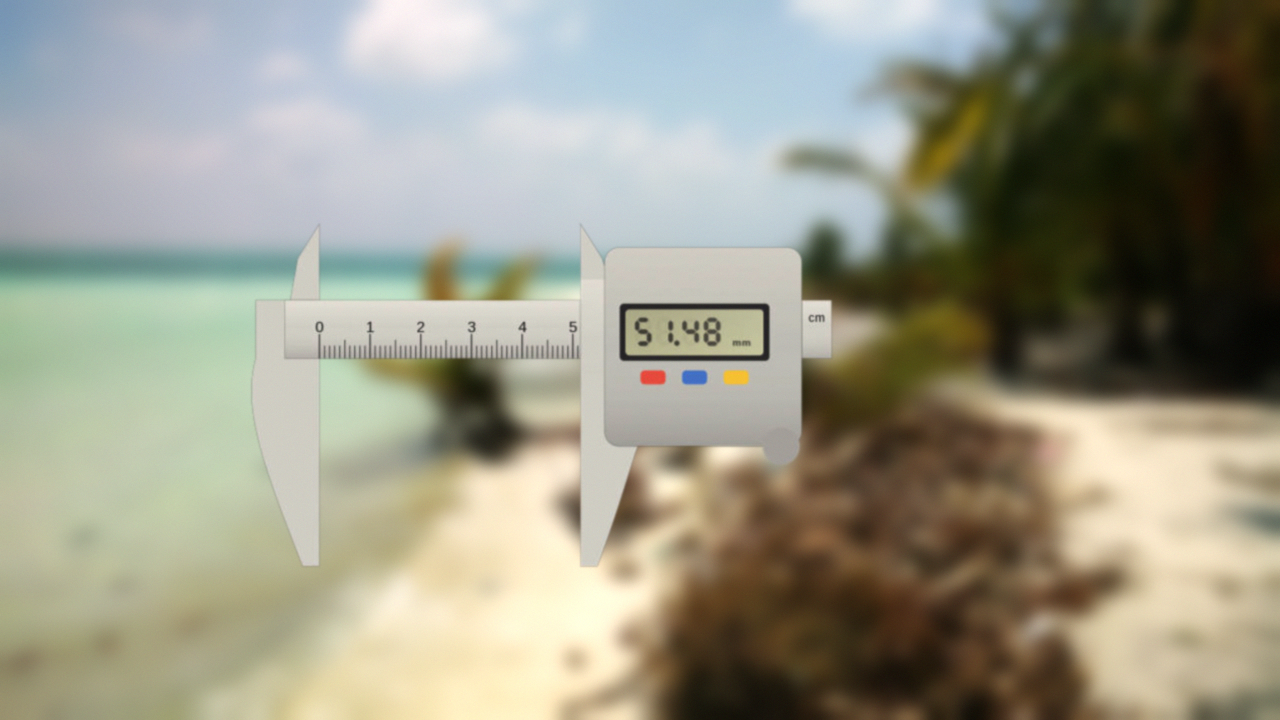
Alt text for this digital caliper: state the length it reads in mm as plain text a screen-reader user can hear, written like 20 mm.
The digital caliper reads 51.48 mm
